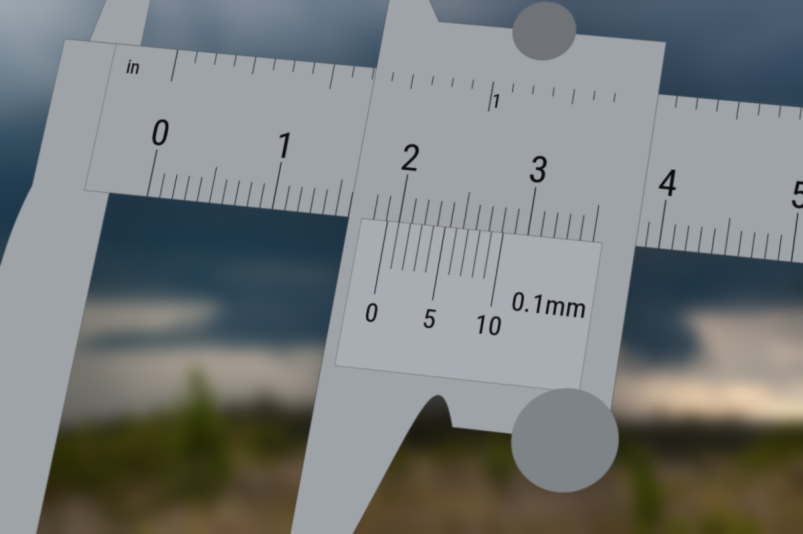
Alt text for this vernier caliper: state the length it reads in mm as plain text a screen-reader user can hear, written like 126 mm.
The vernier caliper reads 19.1 mm
